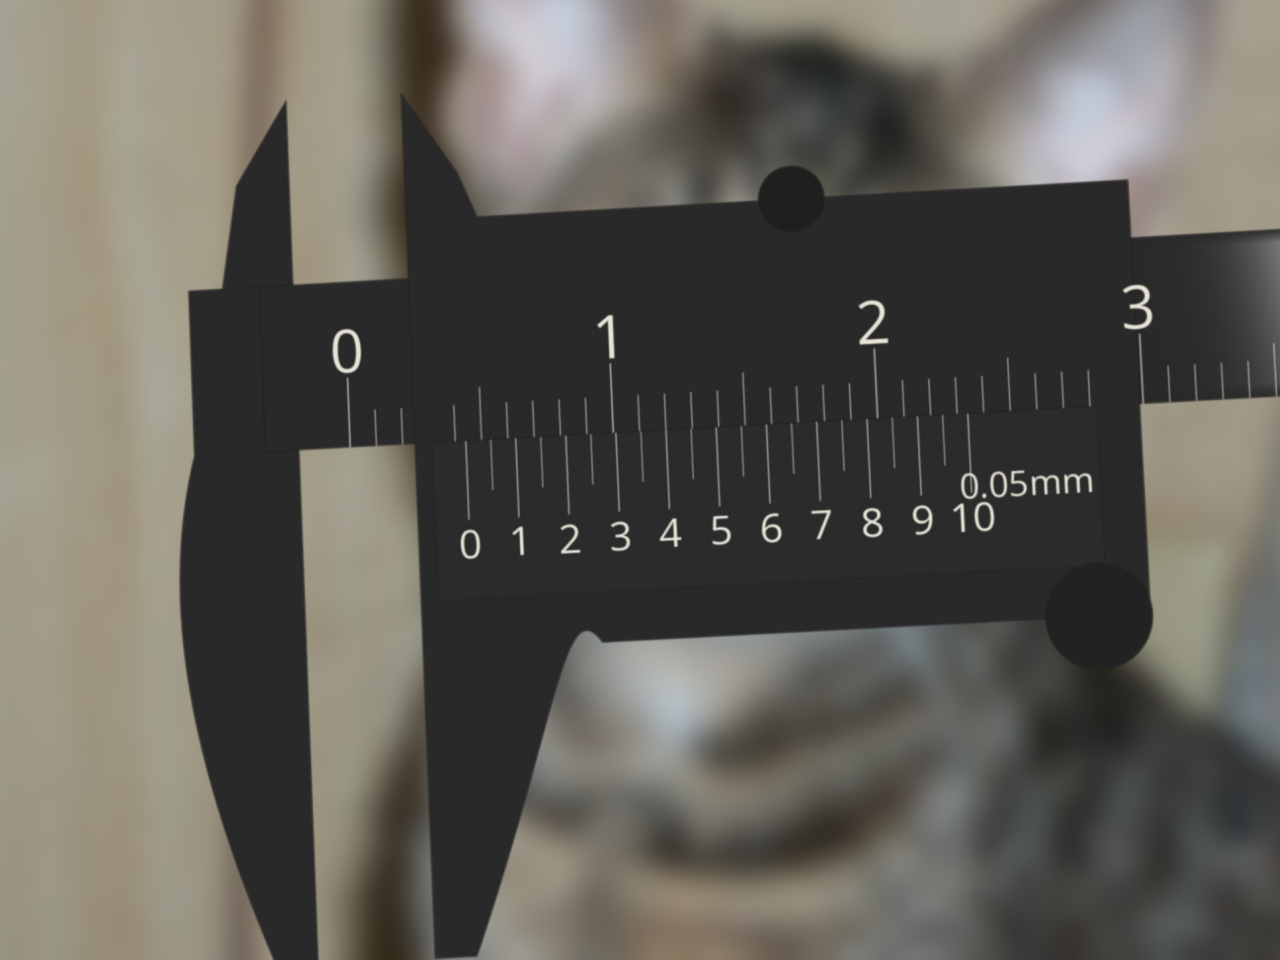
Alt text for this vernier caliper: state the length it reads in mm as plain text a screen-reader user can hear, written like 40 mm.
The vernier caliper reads 4.40 mm
